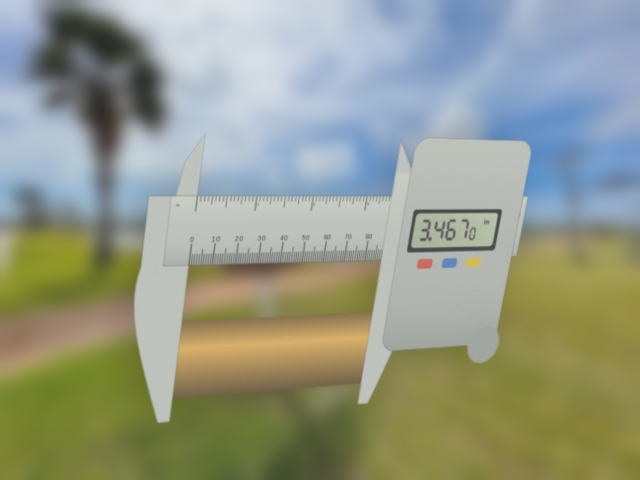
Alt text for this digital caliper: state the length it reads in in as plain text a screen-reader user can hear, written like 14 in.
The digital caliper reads 3.4670 in
